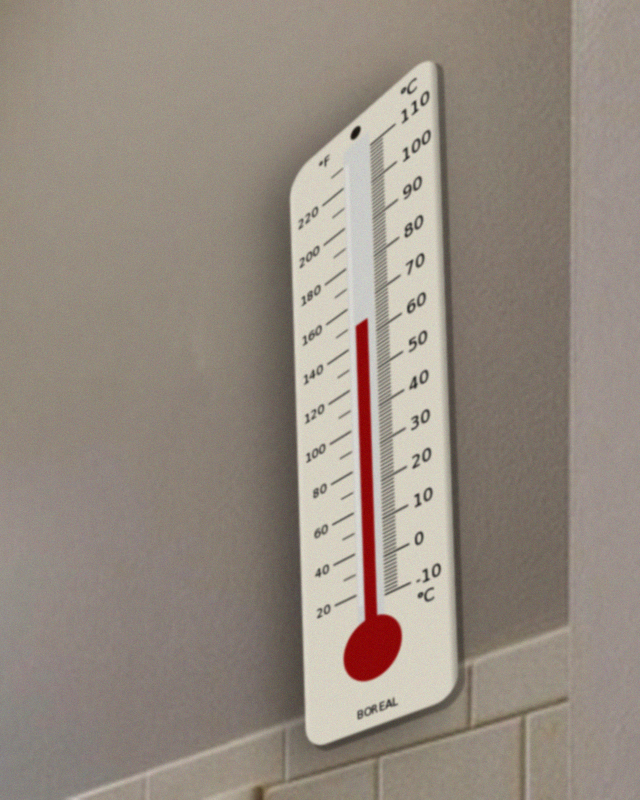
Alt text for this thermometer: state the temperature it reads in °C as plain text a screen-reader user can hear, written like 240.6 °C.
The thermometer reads 65 °C
